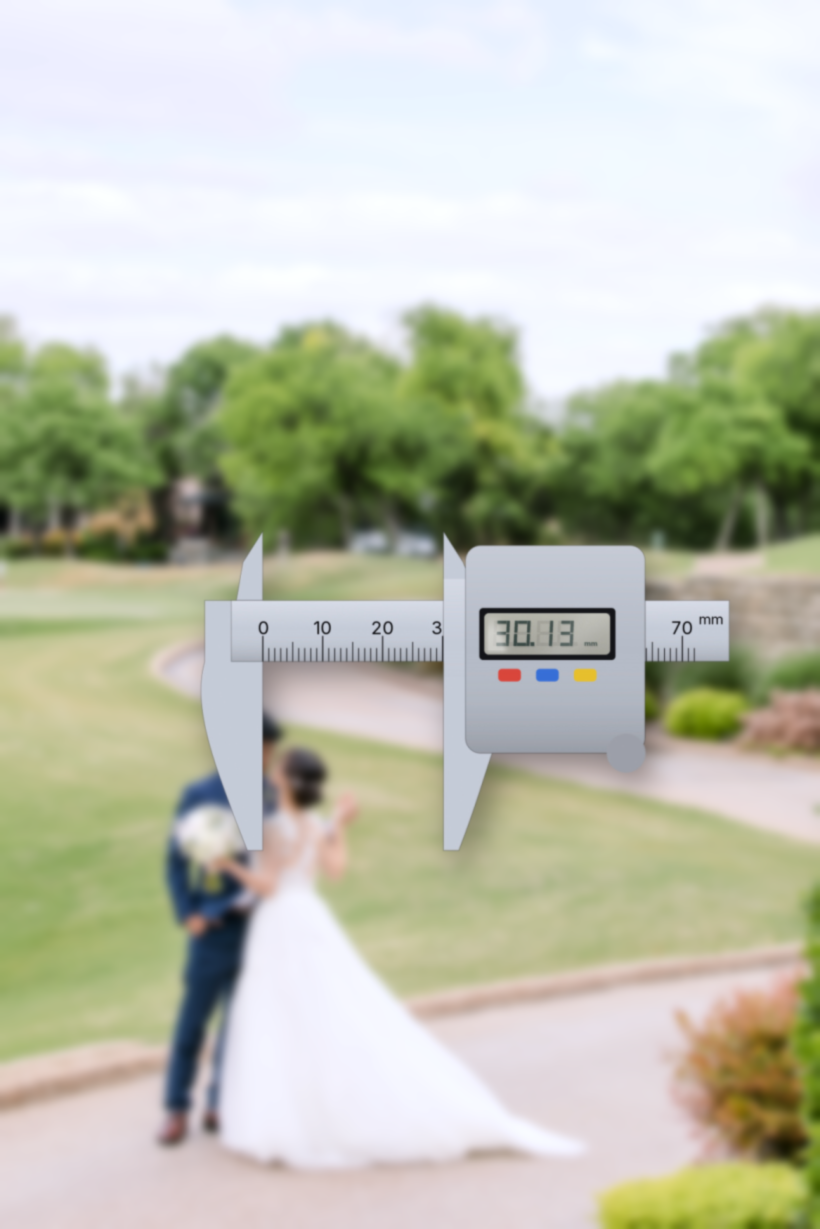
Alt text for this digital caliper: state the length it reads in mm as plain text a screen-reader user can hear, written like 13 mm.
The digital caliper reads 30.13 mm
